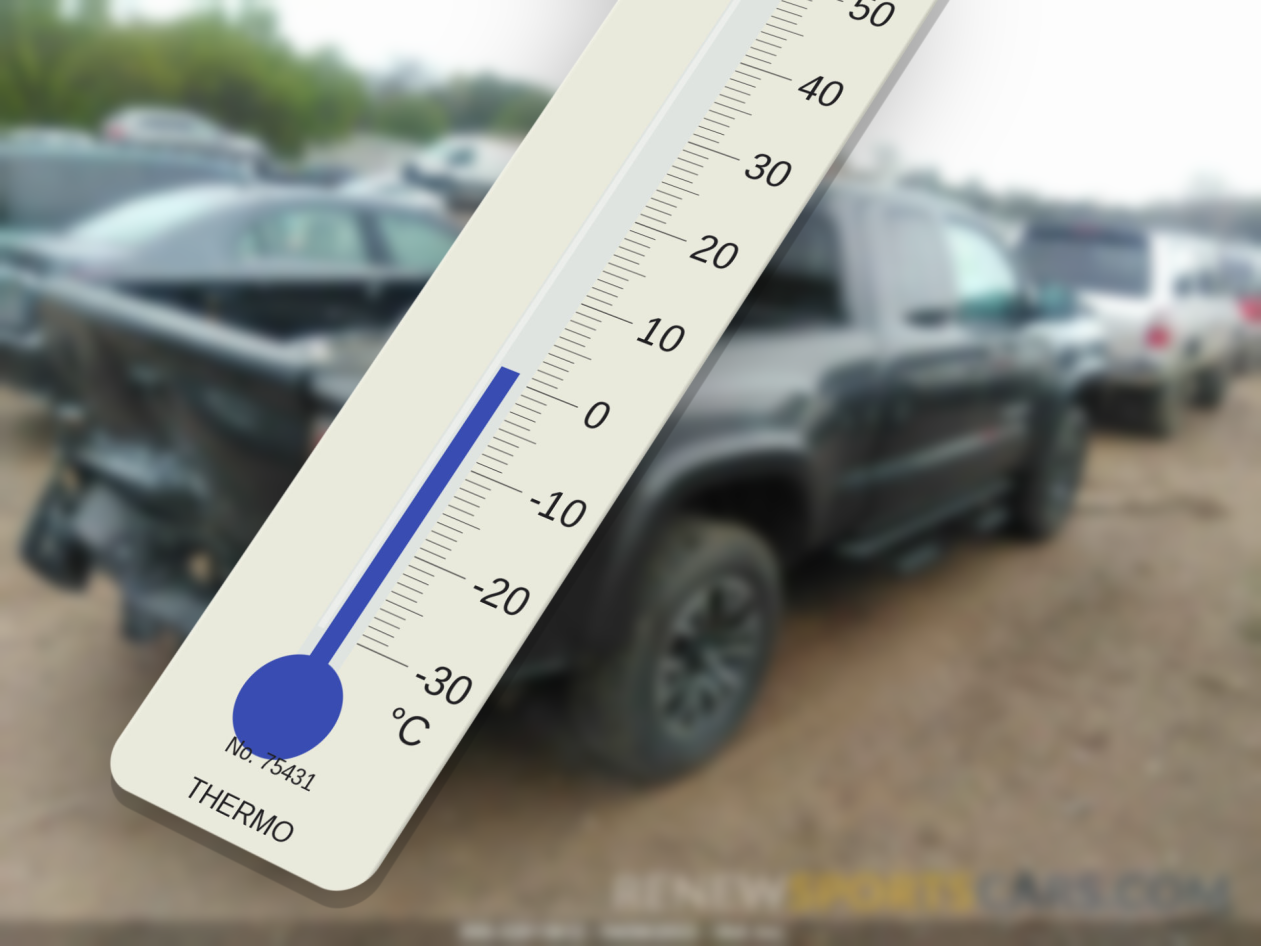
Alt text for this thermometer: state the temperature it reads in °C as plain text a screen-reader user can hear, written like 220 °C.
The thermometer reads 1 °C
